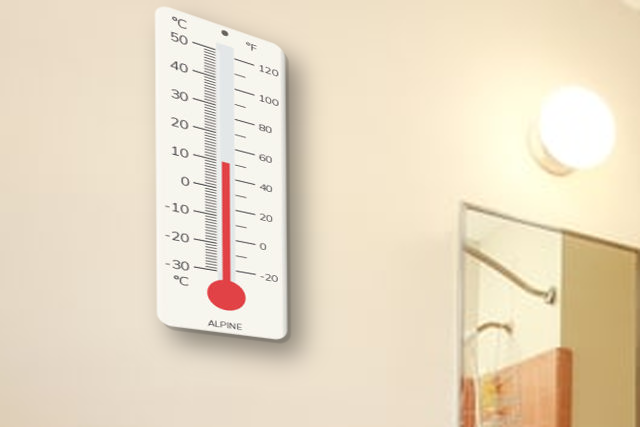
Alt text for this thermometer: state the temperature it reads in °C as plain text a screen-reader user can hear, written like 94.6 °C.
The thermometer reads 10 °C
